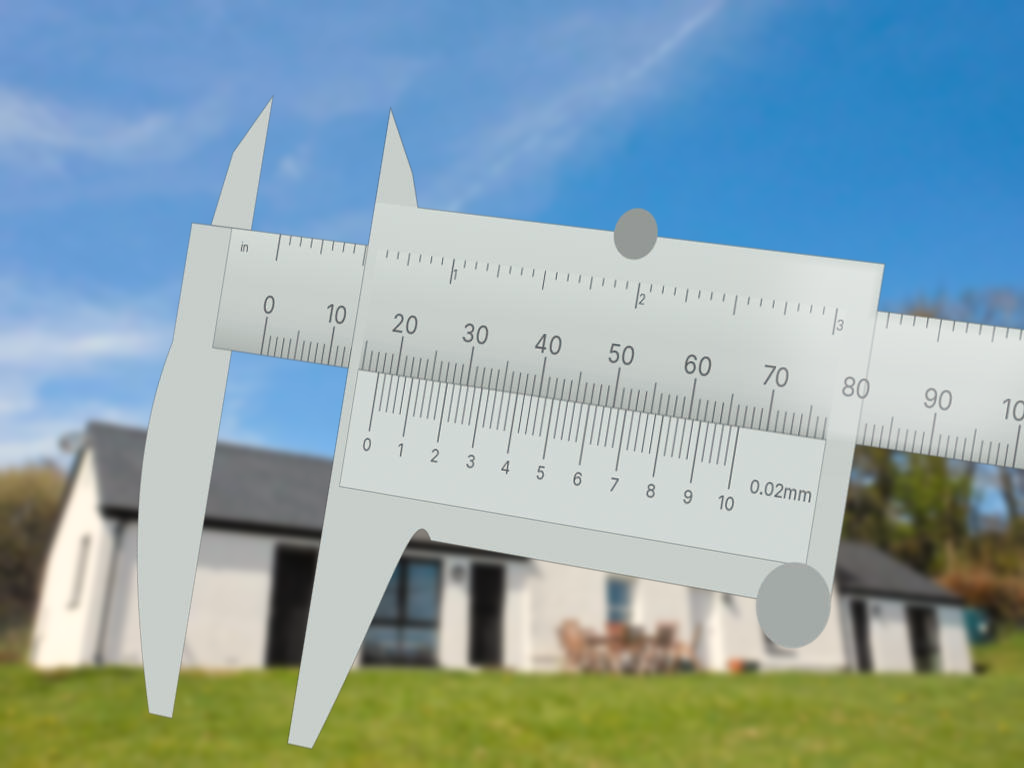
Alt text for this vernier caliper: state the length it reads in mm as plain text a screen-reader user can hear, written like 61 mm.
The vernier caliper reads 17.4 mm
